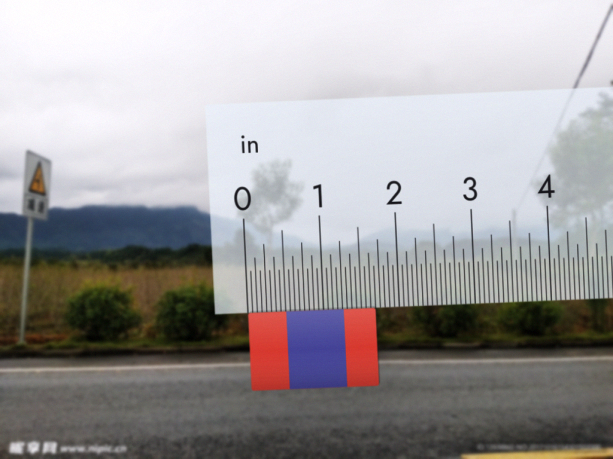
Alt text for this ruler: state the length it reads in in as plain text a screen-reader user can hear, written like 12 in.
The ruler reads 1.6875 in
